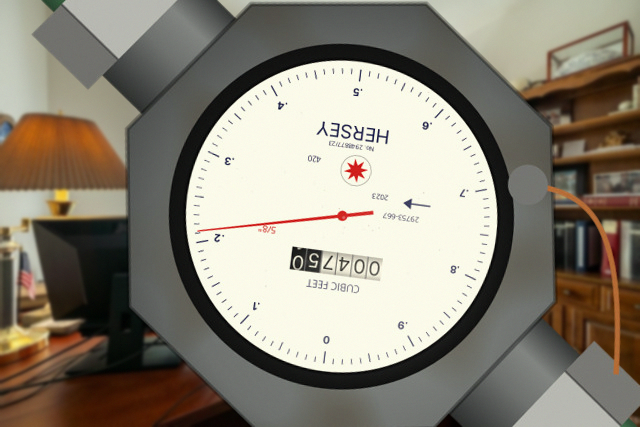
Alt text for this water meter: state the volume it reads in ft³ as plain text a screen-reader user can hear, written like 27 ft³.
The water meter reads 4750.21 ft³
